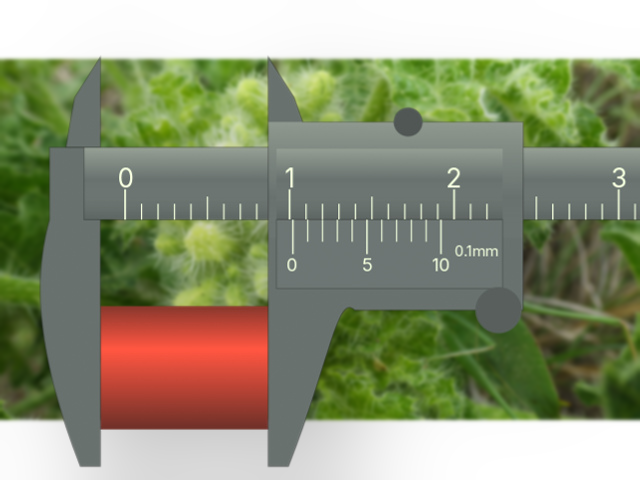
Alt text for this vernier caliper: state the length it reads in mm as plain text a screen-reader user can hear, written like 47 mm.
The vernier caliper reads 10.2 mm
